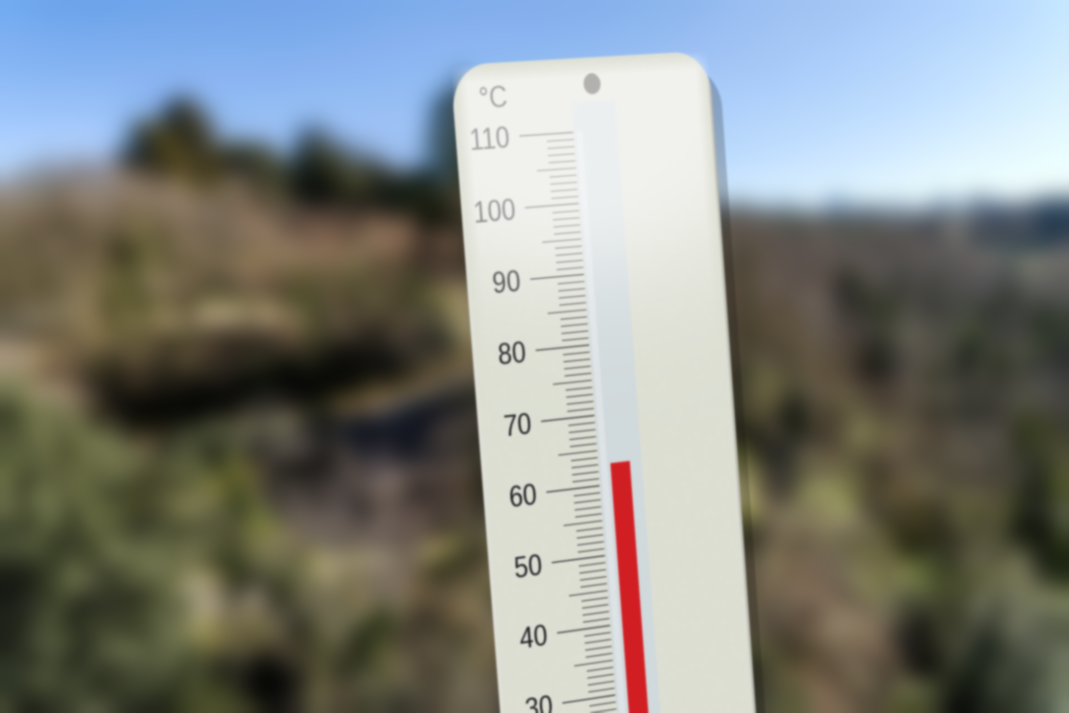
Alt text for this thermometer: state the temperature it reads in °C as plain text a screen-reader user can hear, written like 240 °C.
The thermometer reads 63 °C
